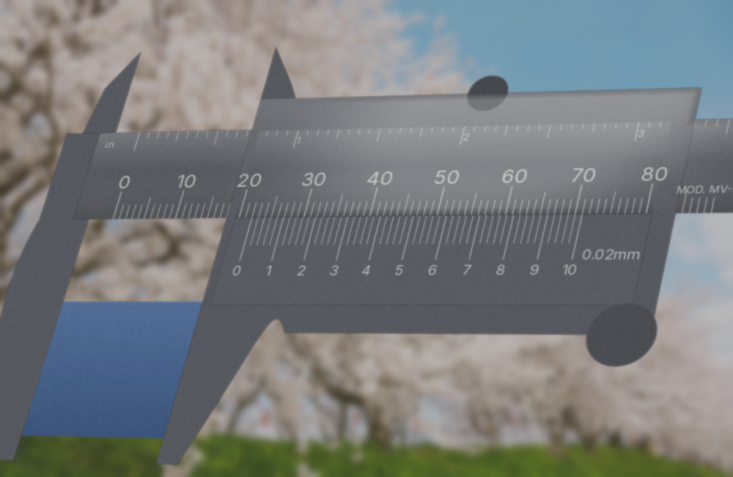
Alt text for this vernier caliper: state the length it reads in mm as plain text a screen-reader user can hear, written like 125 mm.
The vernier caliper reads 22.0 mm
